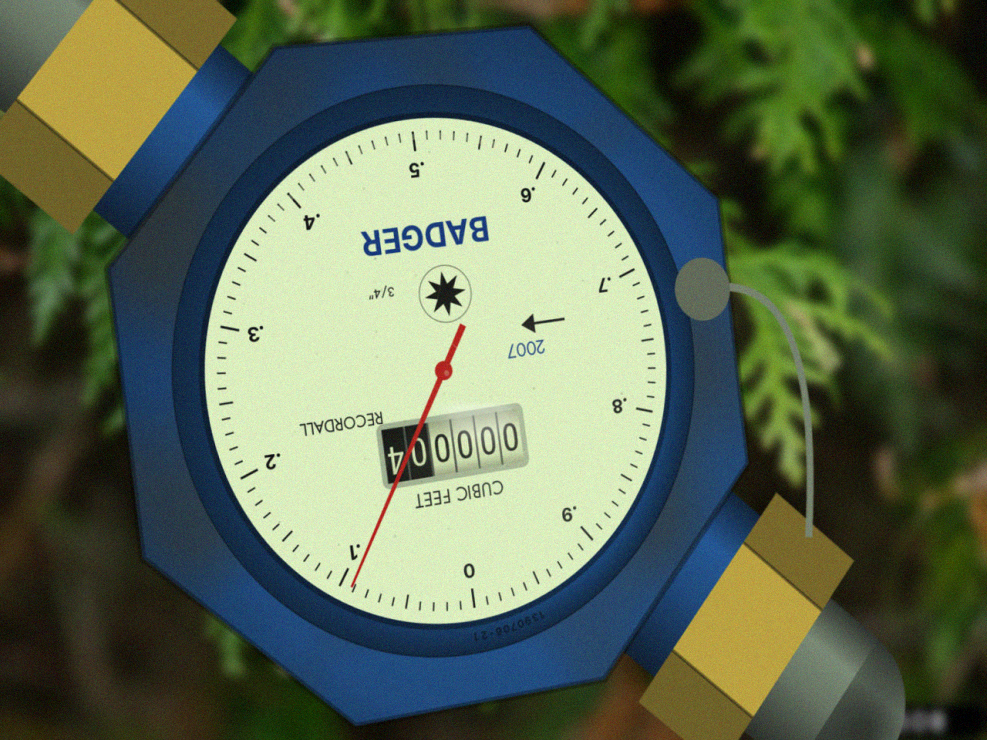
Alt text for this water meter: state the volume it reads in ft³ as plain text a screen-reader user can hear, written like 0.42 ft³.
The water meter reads 4.09 ft³
